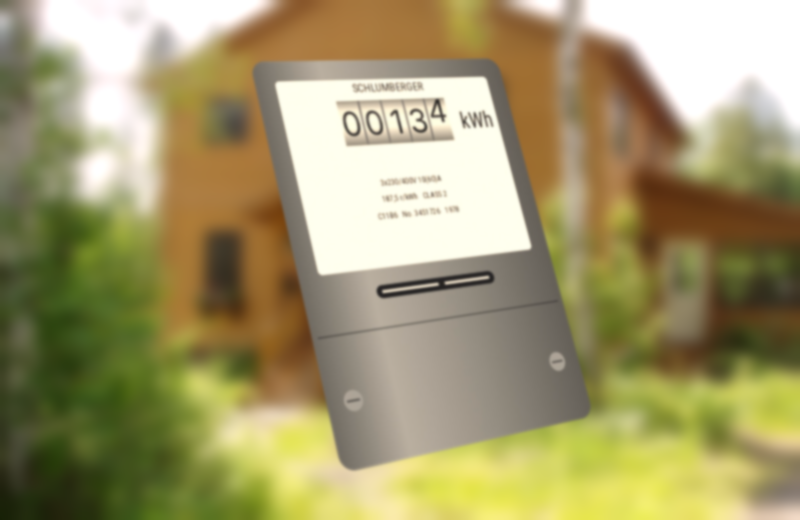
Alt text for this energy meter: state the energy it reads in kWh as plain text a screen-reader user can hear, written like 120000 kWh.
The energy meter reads 134 kWh
